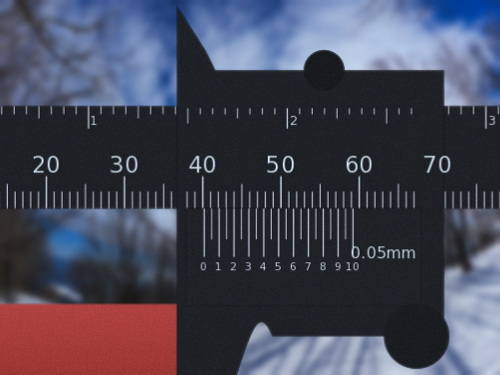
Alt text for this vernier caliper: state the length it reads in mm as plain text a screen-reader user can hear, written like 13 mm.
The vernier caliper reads 40.2 mm
